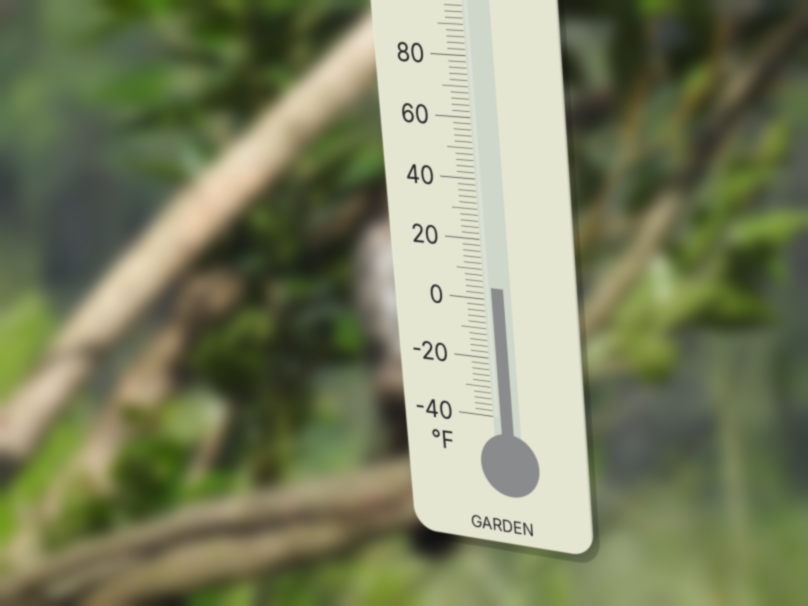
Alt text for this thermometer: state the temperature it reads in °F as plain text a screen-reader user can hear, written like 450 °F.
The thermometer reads 4 °F
